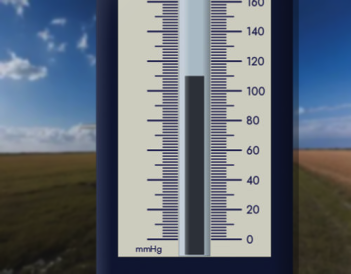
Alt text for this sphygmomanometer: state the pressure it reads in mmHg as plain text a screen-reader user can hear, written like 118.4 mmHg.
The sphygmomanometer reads 110 mmHg
